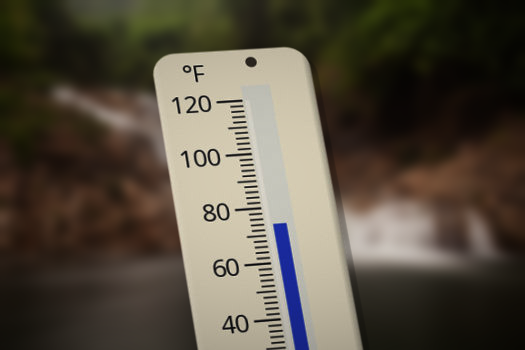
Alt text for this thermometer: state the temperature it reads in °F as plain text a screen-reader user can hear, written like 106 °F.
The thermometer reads 74 °F
